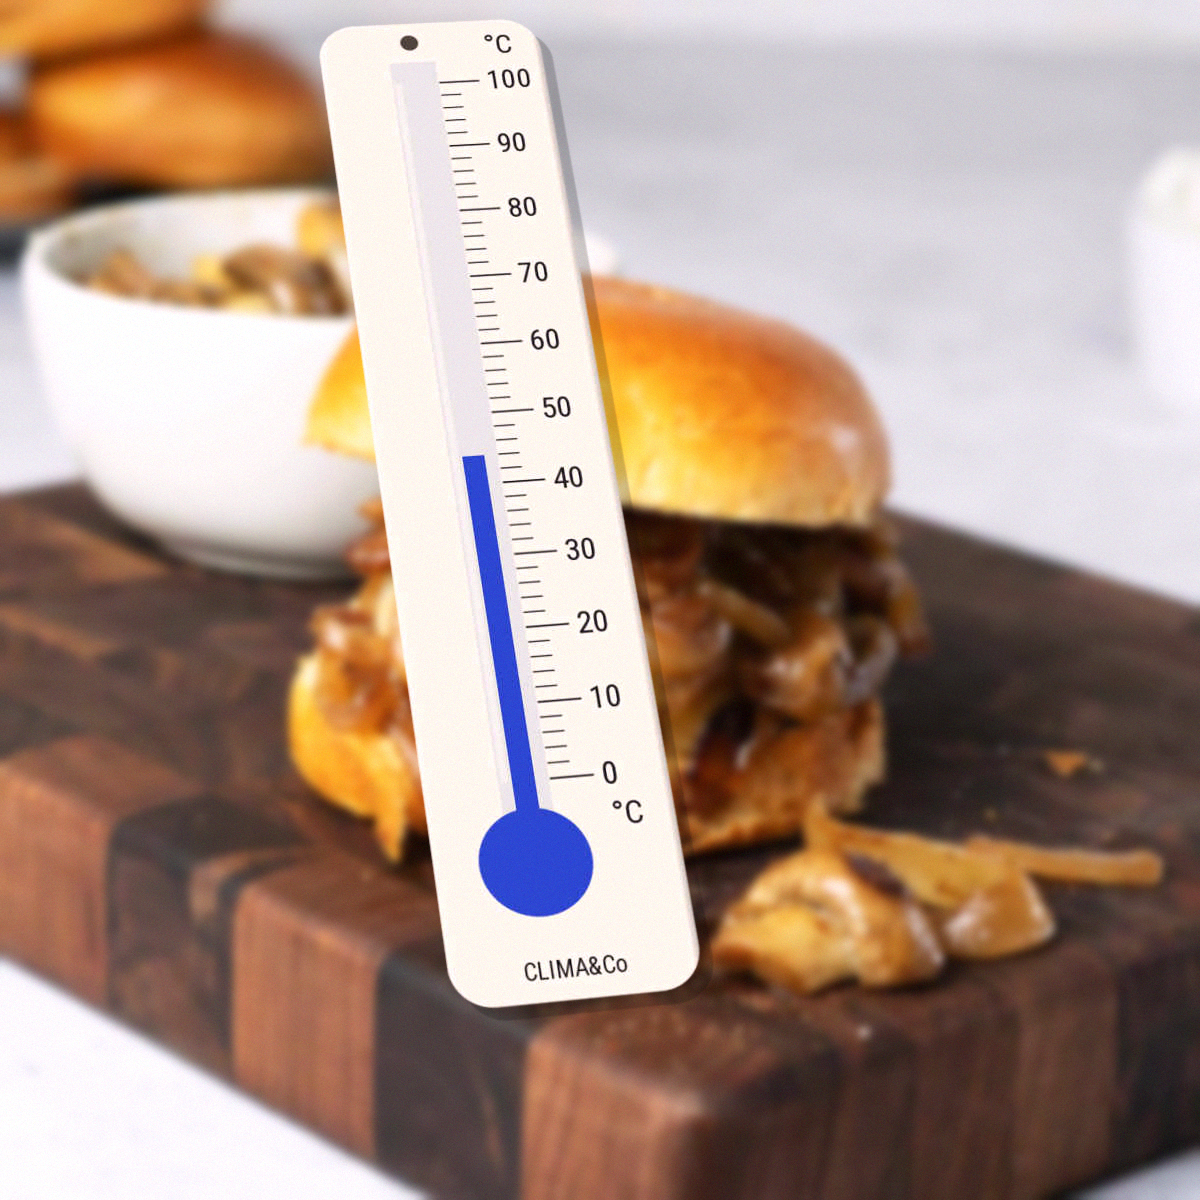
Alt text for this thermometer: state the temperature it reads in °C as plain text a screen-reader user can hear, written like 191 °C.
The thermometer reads 44 °C
